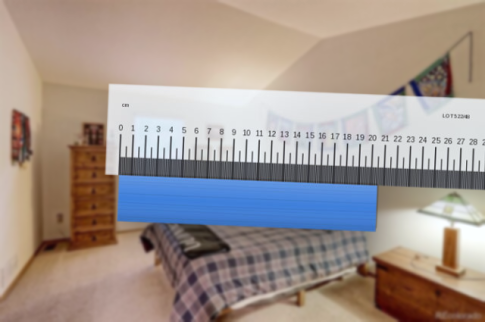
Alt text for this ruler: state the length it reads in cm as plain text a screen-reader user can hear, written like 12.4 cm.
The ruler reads 20.5 cm
